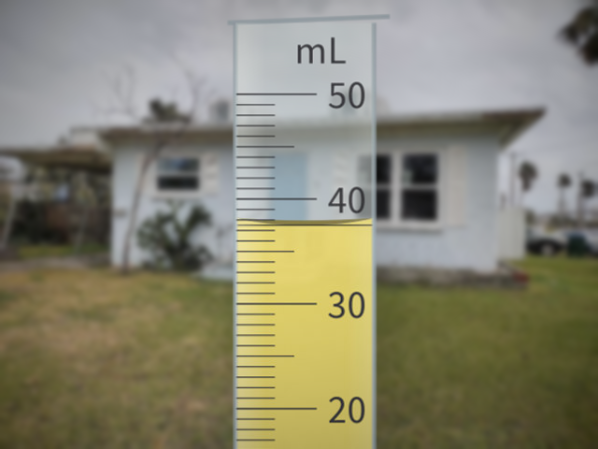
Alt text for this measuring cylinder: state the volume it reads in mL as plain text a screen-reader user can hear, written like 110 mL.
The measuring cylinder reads 37.5 mL
